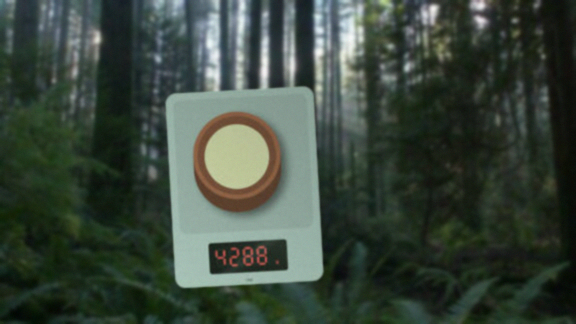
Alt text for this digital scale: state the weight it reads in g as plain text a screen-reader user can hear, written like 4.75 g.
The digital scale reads 4288 g
